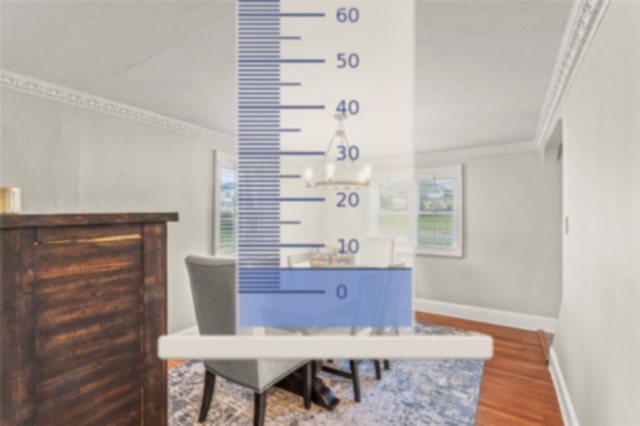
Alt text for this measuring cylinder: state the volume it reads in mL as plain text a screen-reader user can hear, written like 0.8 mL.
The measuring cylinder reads 5 mL
